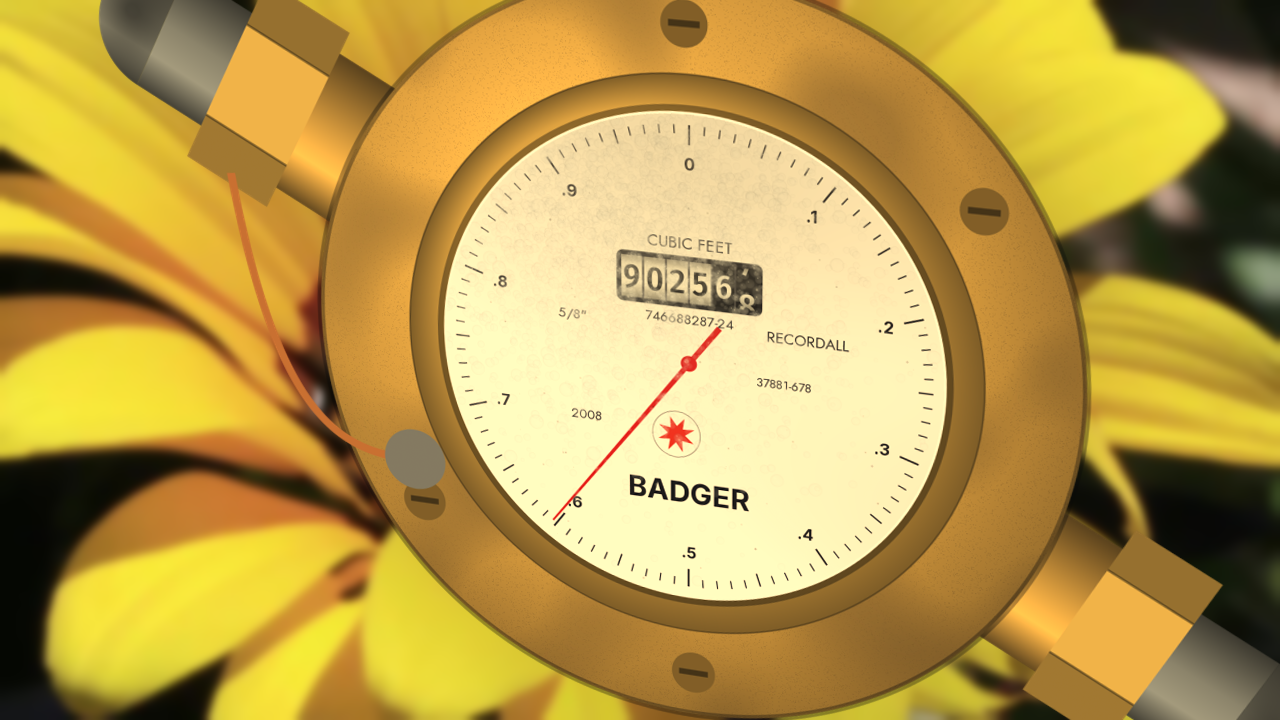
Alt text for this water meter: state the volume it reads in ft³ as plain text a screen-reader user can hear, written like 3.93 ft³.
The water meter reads 902567.60 ft³
